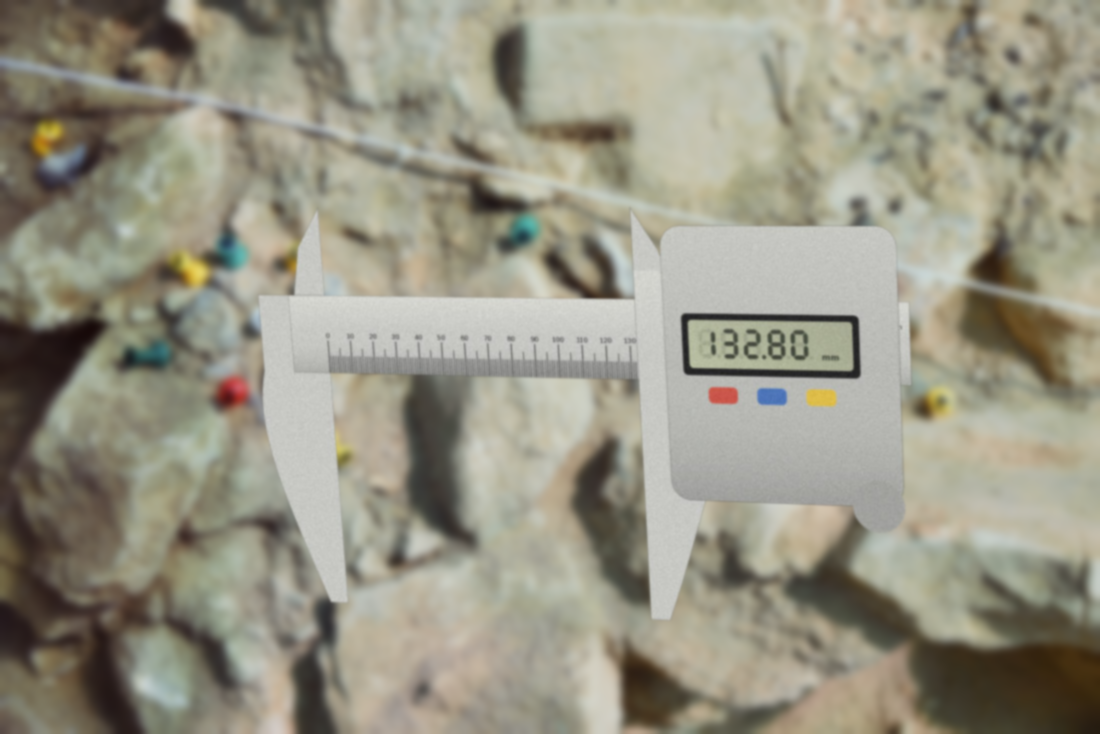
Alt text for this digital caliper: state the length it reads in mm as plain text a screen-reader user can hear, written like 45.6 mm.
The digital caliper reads 132.80 mm
